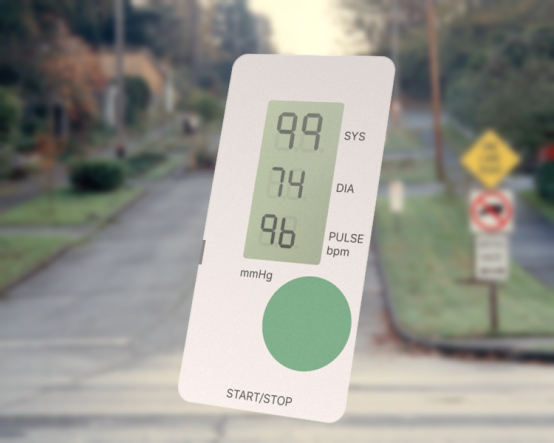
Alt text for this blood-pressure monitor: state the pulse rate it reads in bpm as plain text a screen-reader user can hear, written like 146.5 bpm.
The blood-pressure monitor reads 96 bpm
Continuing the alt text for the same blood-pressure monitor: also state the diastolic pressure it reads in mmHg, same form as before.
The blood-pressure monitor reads 74 mmHg
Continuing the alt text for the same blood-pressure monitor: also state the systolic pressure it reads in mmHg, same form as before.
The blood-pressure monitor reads 99 mmHg
